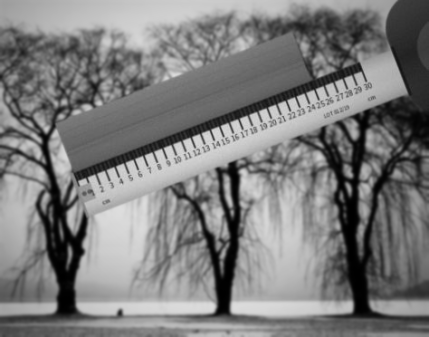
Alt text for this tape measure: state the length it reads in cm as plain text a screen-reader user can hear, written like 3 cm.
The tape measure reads 25 cm
